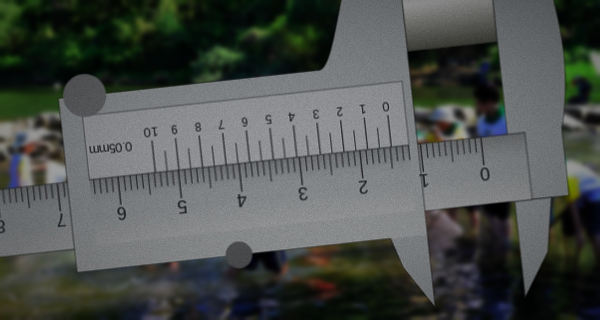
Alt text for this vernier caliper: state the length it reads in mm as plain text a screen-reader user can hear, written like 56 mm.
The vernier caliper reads 14.8 mm
